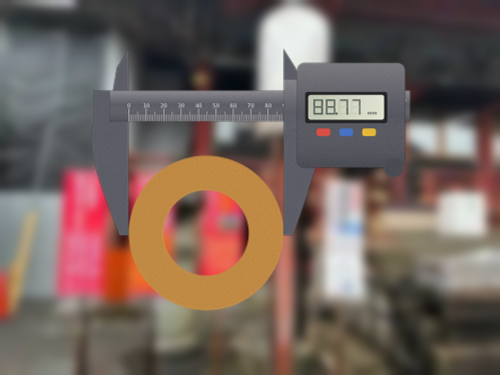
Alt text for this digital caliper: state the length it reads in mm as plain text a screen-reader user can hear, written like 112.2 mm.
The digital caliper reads 88.77 mm
